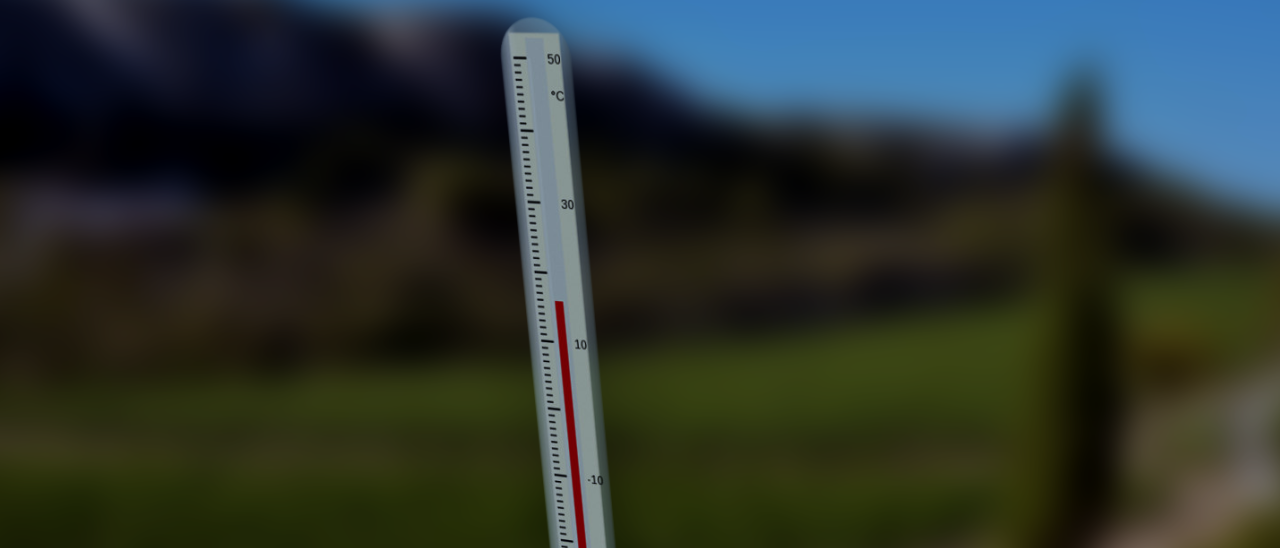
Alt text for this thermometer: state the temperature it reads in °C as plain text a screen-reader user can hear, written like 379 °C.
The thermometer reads 16 °C
